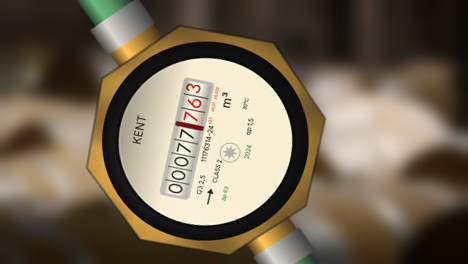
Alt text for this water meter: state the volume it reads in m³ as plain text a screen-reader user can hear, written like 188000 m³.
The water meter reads 77.763 m³
